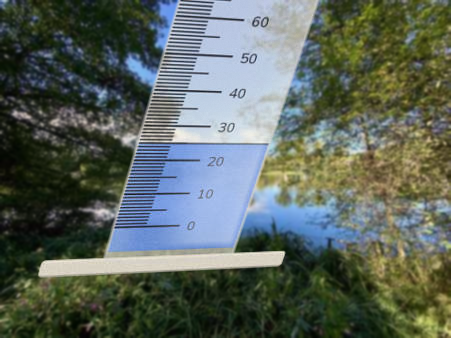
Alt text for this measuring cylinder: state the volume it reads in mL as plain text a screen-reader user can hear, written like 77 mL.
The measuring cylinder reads 25 mL
